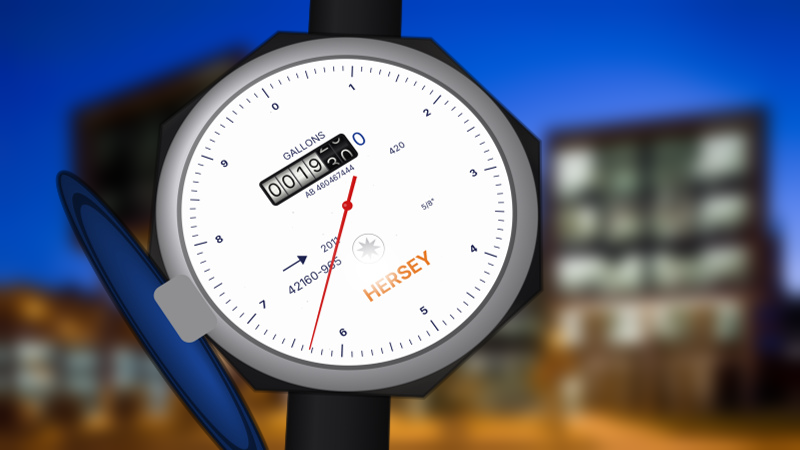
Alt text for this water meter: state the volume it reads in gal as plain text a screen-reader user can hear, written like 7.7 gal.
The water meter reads 19296.3 gal
